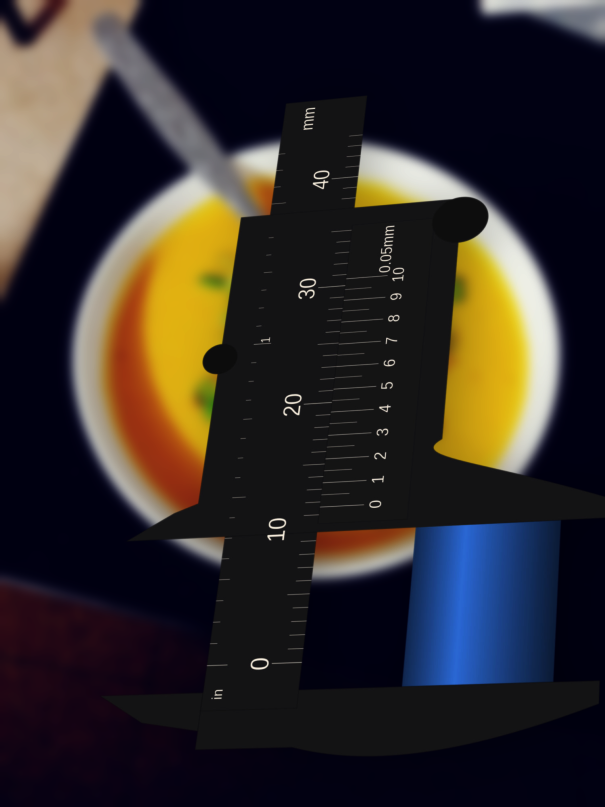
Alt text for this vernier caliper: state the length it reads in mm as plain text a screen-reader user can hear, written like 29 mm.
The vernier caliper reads 11.6 mm
